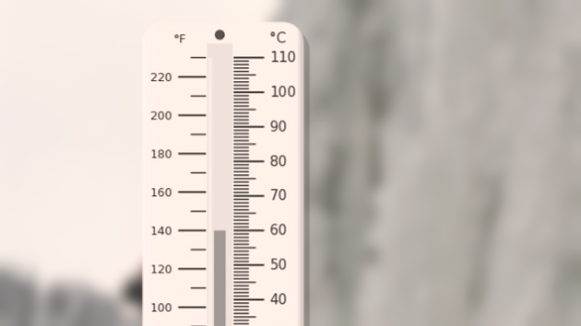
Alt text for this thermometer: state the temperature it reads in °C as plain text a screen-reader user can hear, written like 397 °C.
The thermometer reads 60 °C
